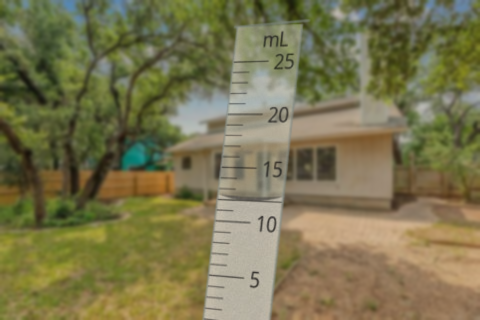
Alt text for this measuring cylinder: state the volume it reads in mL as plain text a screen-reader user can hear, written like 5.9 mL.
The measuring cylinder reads 12 mL
